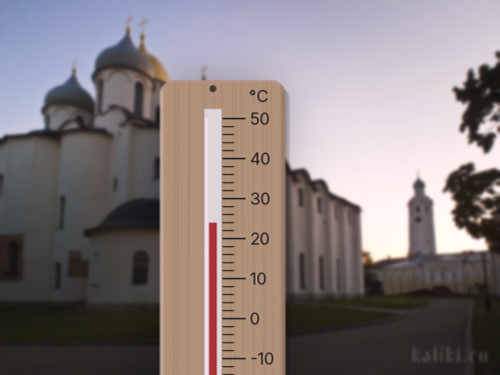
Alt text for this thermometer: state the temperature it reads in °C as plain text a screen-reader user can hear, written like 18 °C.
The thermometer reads 24 °C
